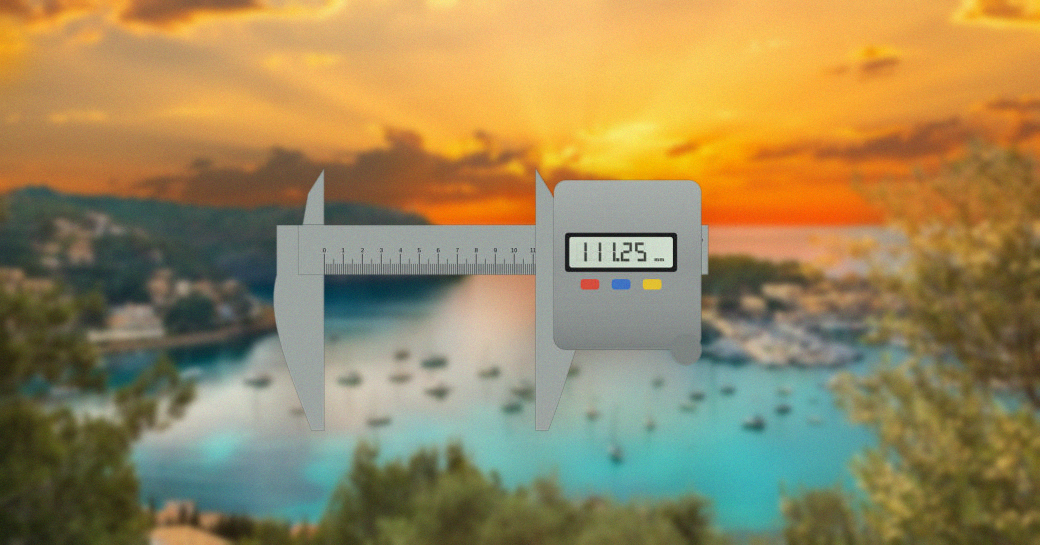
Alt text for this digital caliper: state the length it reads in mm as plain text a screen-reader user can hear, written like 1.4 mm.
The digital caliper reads 111.25 mm
